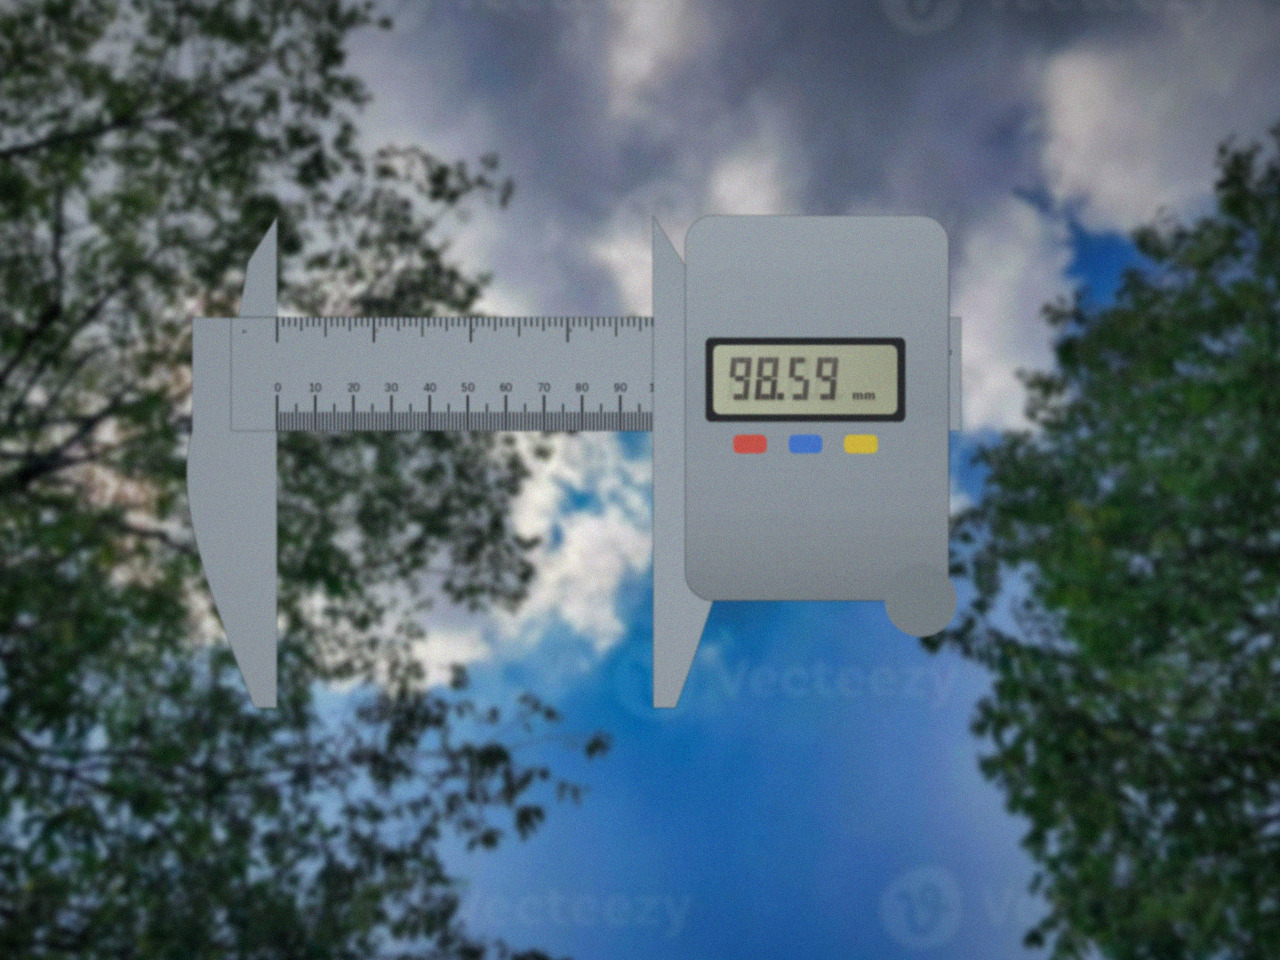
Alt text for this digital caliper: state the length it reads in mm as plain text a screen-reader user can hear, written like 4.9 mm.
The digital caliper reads 98.59 mm
